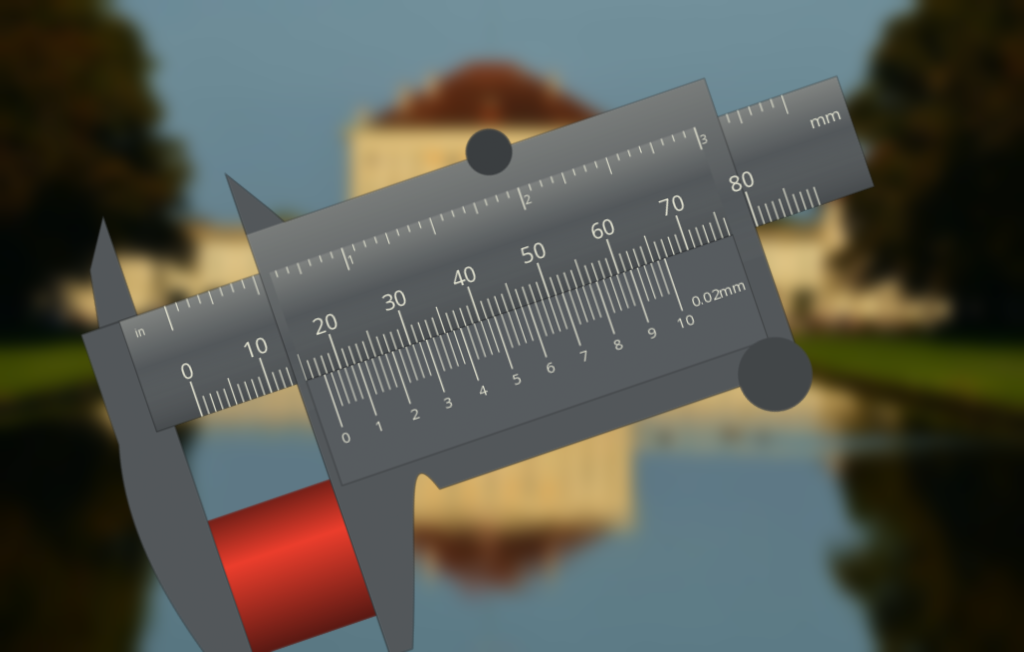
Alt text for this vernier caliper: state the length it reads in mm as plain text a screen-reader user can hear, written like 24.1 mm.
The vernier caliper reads 17.6 mm
